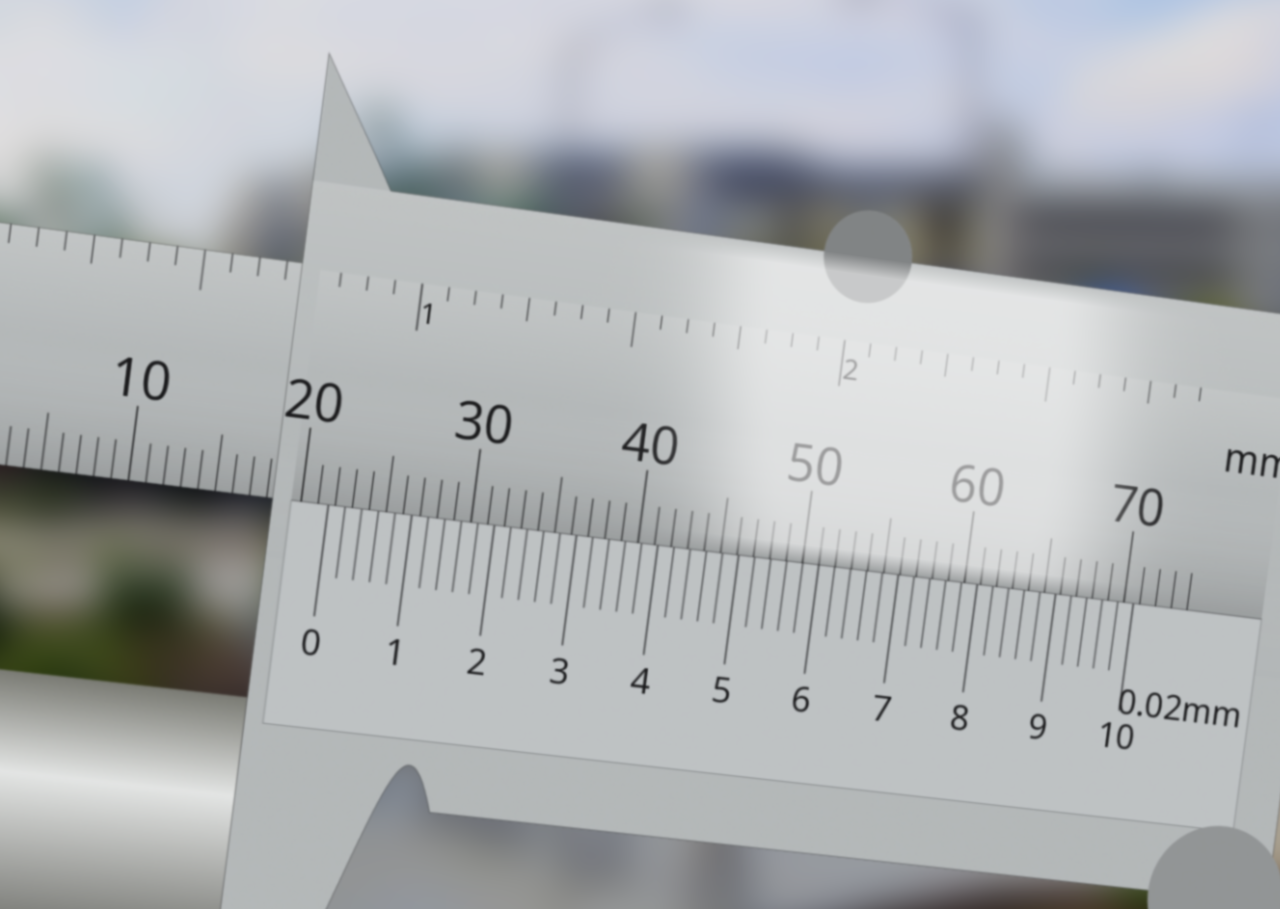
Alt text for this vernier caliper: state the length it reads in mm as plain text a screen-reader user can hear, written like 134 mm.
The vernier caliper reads 21.6 mm
